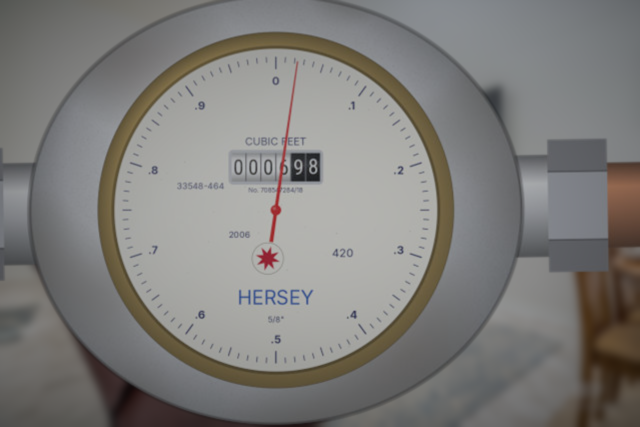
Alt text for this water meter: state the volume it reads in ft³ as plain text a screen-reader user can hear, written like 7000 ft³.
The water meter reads 698.02 ft³
